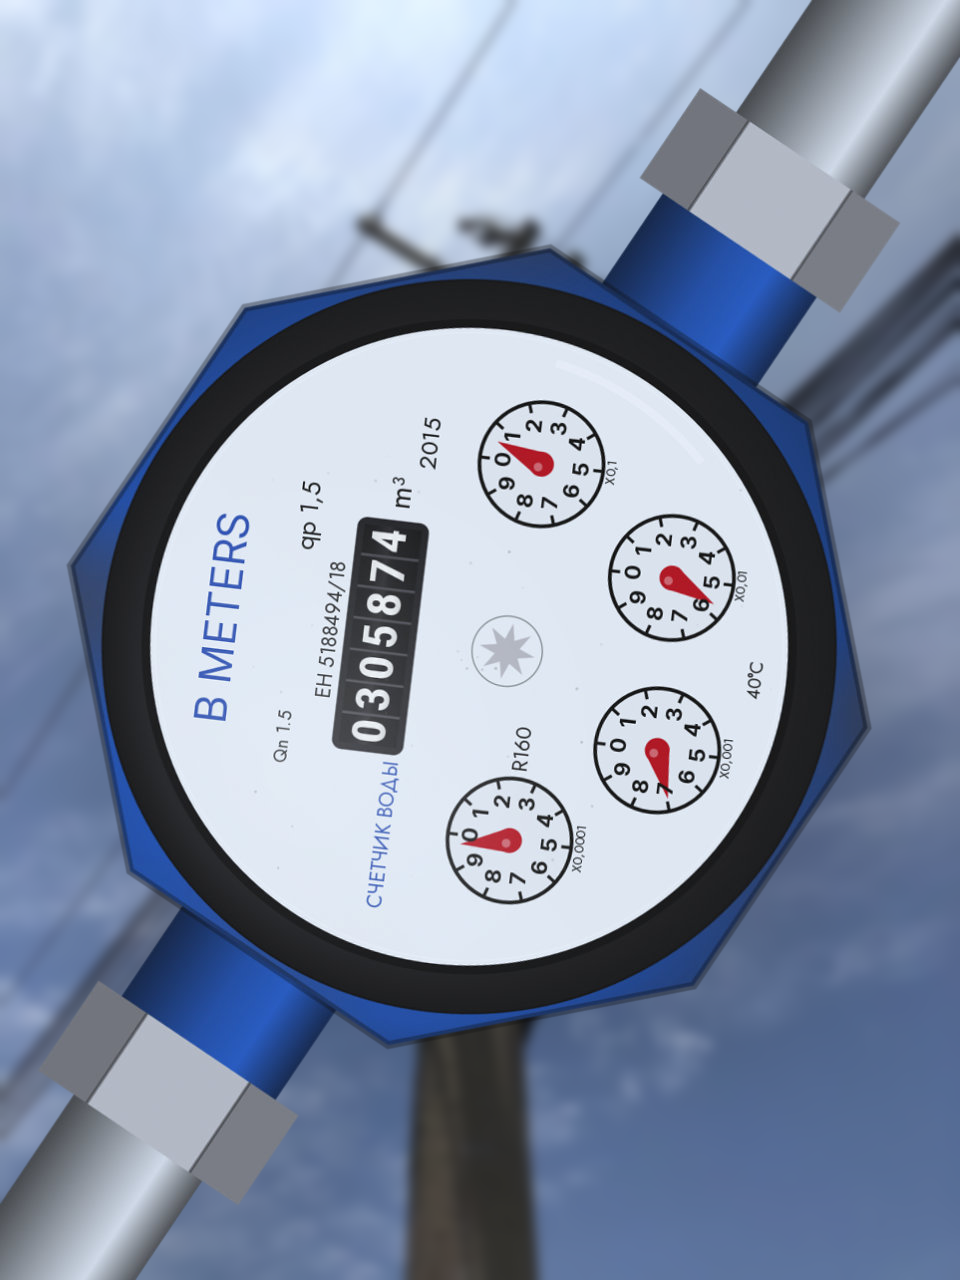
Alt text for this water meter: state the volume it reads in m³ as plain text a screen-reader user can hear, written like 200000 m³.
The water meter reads 305874.0569 m³
